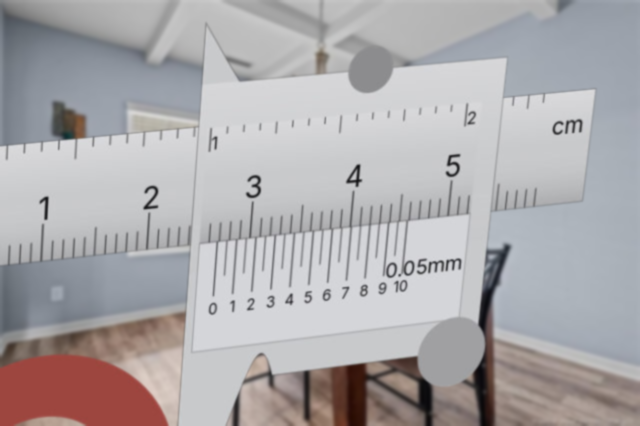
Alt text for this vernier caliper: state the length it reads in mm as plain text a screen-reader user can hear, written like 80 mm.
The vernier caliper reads 26.8 mm
